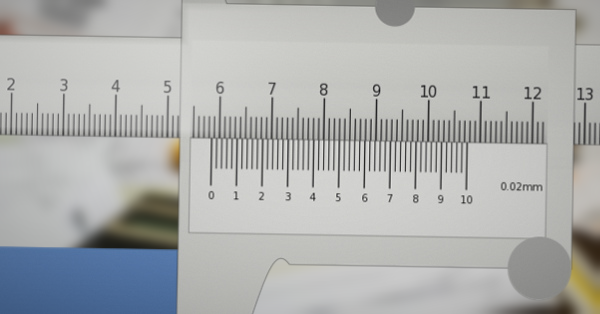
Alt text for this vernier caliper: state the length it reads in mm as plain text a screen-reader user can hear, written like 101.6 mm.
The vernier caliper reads 58.5 mm
